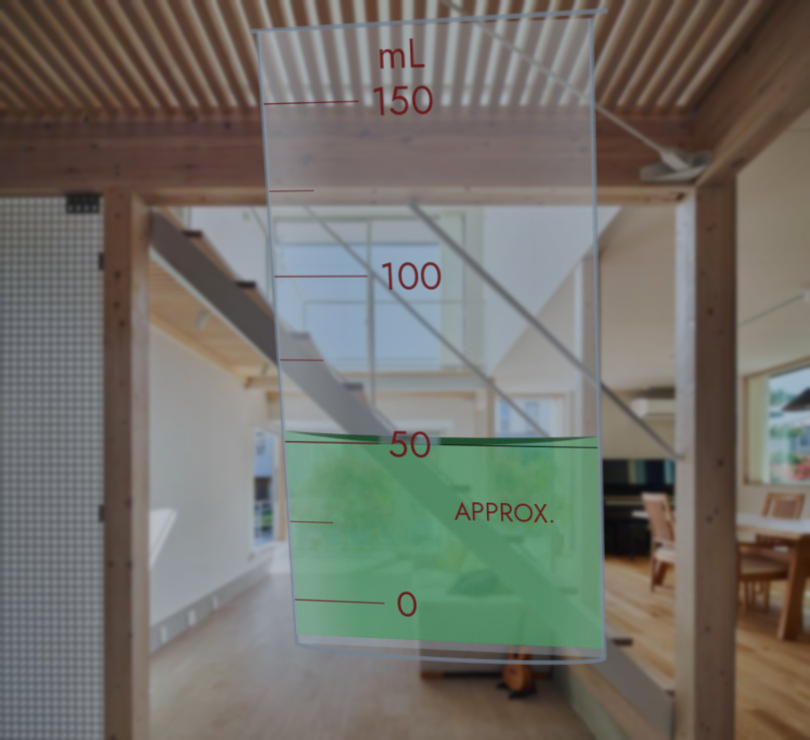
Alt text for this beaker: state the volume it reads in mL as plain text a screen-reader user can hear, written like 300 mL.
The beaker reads 50 mL
